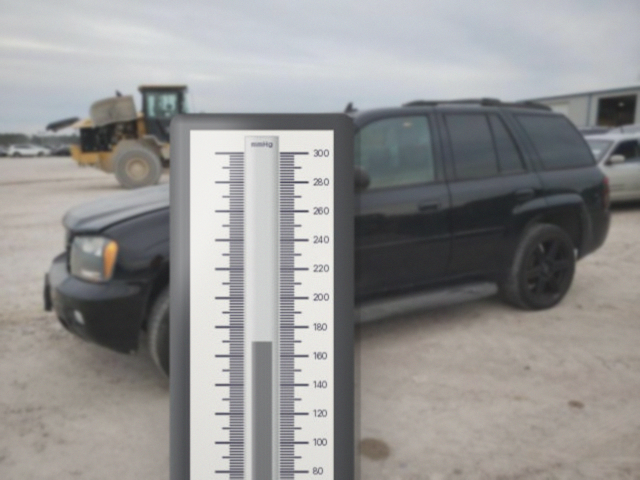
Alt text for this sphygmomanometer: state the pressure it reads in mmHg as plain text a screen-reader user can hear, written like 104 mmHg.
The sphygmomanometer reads 170 mmHg
